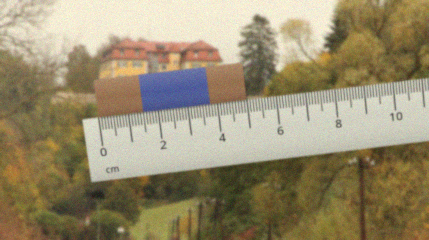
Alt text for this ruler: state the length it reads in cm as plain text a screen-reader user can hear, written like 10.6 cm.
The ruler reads 5 cm
